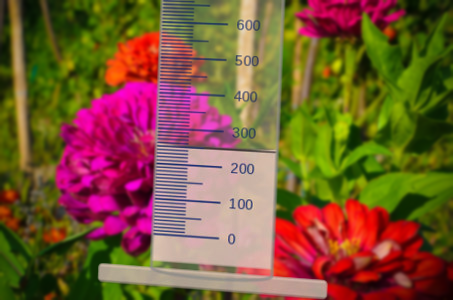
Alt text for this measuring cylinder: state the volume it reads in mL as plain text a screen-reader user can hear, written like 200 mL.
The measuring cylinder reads 250 mL
